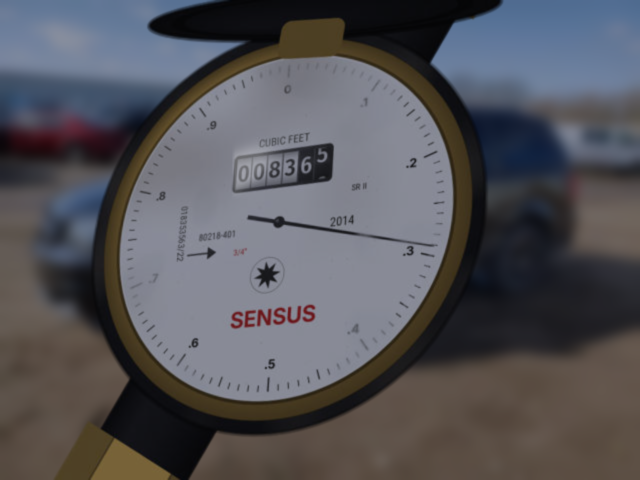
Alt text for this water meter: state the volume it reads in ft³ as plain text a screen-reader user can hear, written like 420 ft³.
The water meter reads 8365.29 ft³
